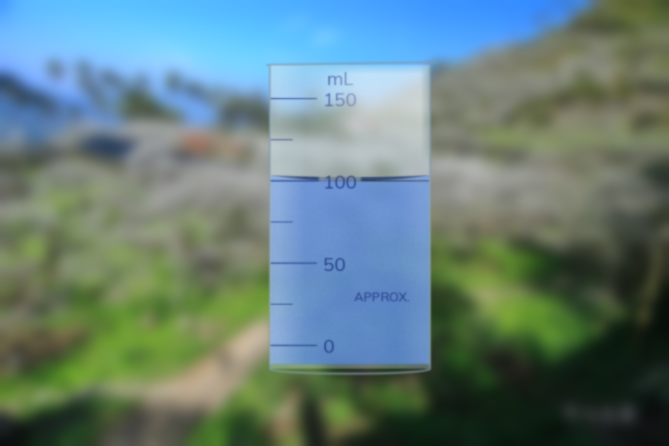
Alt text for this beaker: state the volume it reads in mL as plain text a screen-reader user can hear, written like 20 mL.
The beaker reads 100 mL
